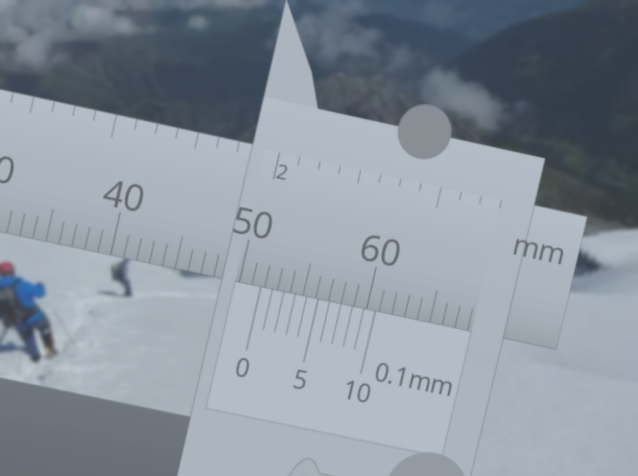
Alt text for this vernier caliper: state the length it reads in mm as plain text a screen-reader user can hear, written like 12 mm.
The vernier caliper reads 51.7 mm
